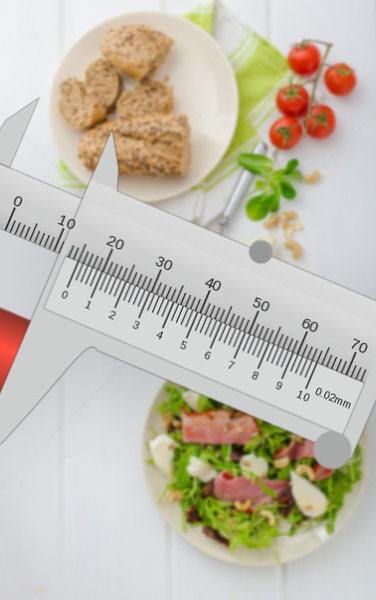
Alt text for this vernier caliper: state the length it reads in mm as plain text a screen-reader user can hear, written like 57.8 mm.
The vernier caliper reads 15.0 mm
